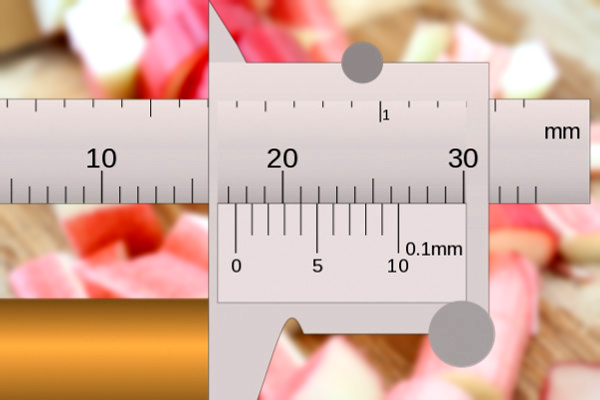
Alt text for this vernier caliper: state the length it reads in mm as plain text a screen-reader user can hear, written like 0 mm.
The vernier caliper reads 17.4 mm
